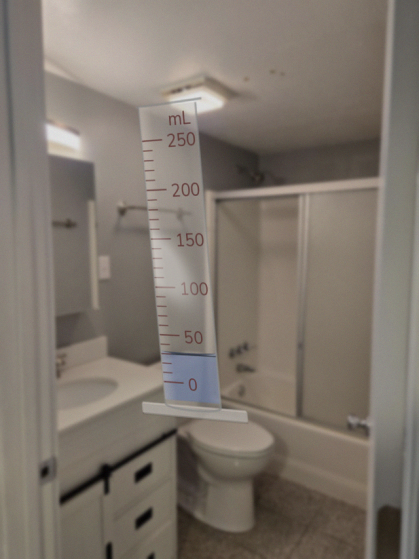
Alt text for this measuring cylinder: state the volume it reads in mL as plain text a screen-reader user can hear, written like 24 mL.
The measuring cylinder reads 30 mL
